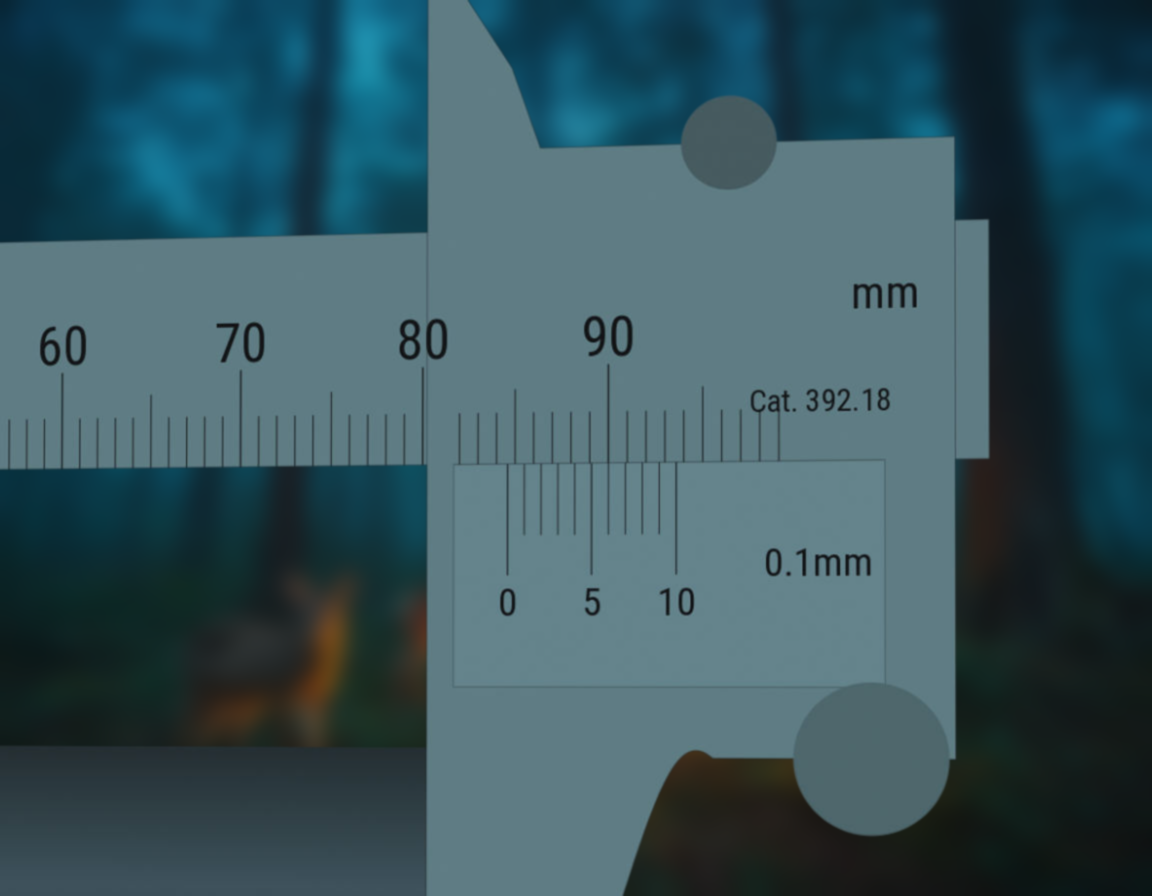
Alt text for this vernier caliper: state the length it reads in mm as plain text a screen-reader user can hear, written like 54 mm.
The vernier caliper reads 84.6 mm
